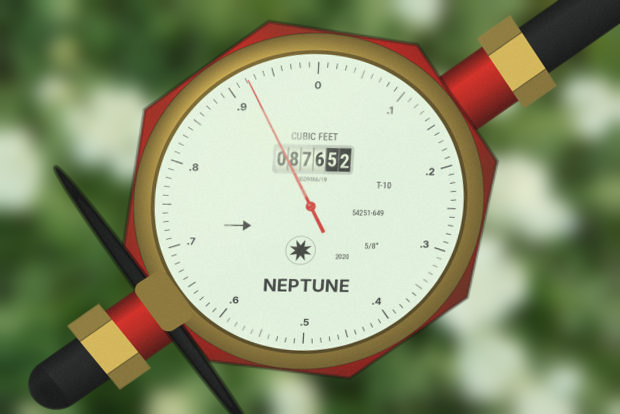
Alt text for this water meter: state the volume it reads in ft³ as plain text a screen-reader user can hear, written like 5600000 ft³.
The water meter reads 87651.92 ft³
